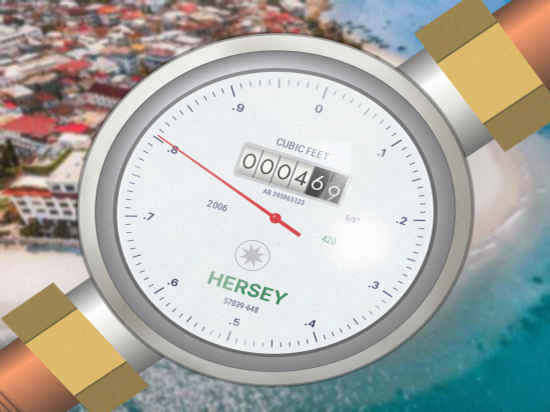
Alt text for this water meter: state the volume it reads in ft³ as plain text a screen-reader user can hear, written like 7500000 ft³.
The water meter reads 468.80 ft³
